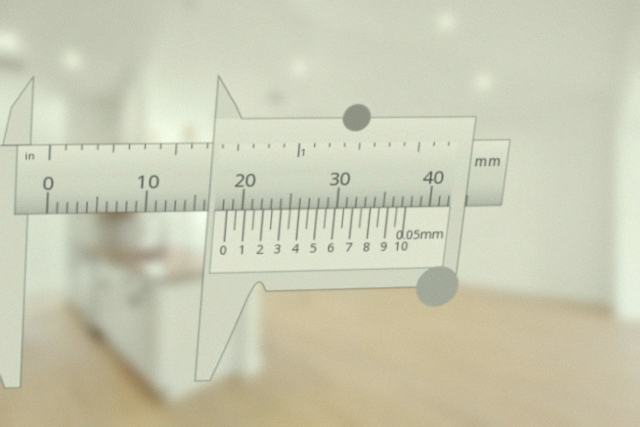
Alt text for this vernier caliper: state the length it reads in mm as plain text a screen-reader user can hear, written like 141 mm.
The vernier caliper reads 18.4 mm
